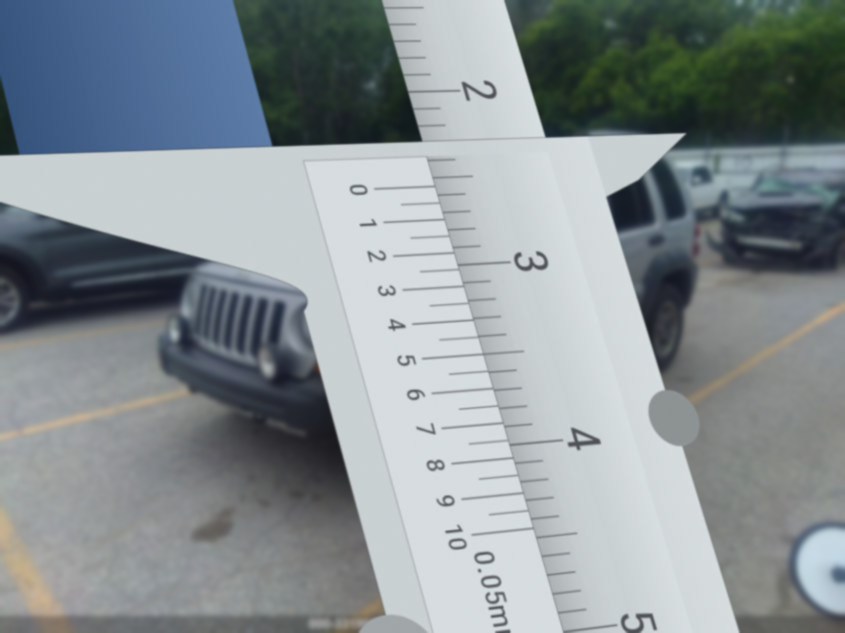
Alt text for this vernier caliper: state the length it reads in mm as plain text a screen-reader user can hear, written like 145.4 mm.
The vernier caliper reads 25.5 mm
